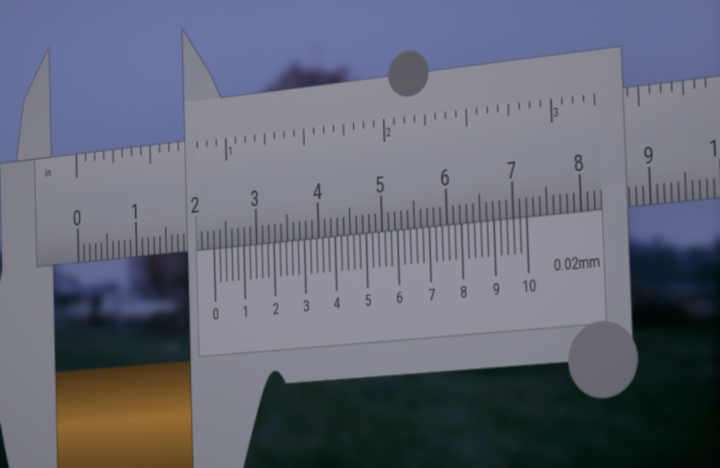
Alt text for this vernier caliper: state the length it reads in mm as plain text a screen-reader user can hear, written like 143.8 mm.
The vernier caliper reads 23.0 mm
